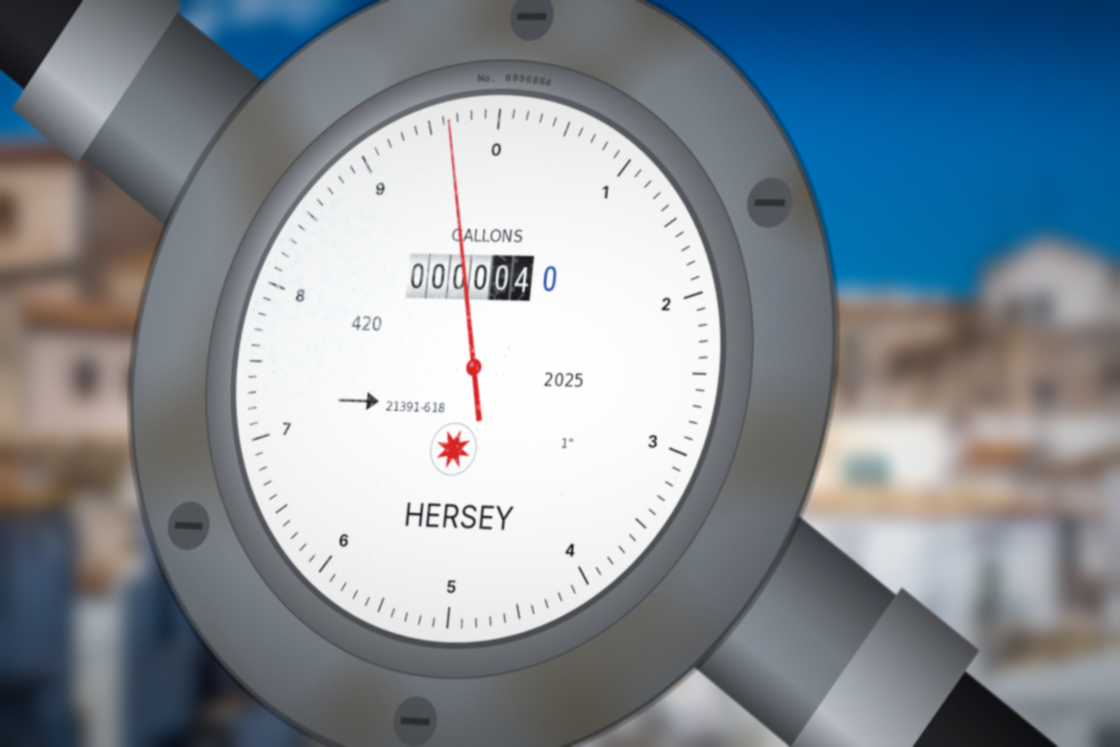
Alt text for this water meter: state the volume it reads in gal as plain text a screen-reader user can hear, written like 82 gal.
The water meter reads 39.6 gal
